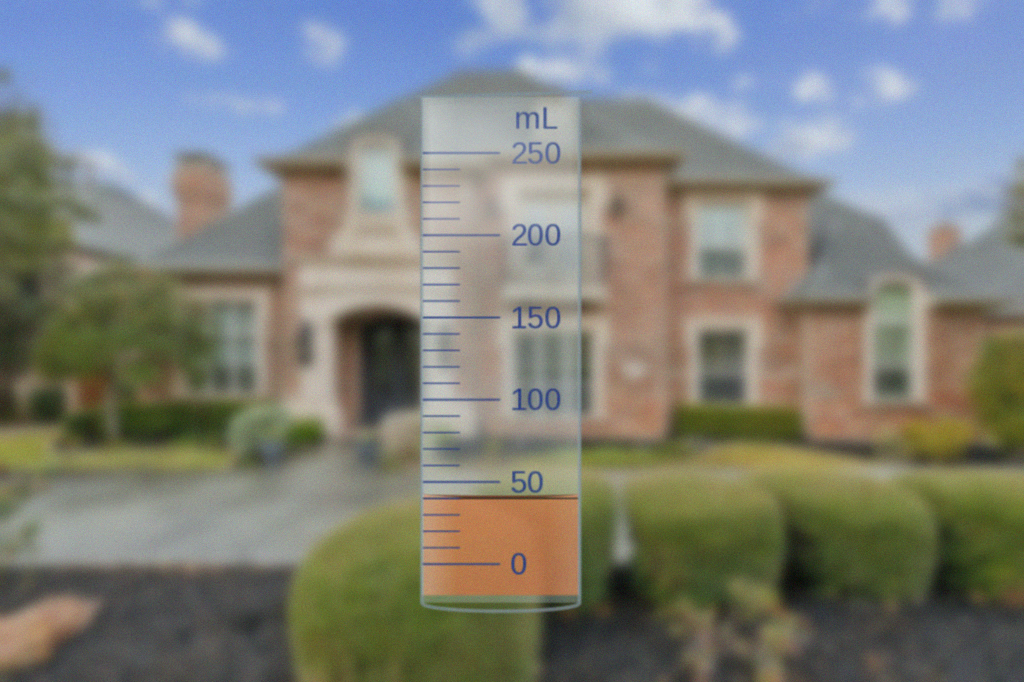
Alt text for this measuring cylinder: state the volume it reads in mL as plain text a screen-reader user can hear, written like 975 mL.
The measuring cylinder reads 40 mL
